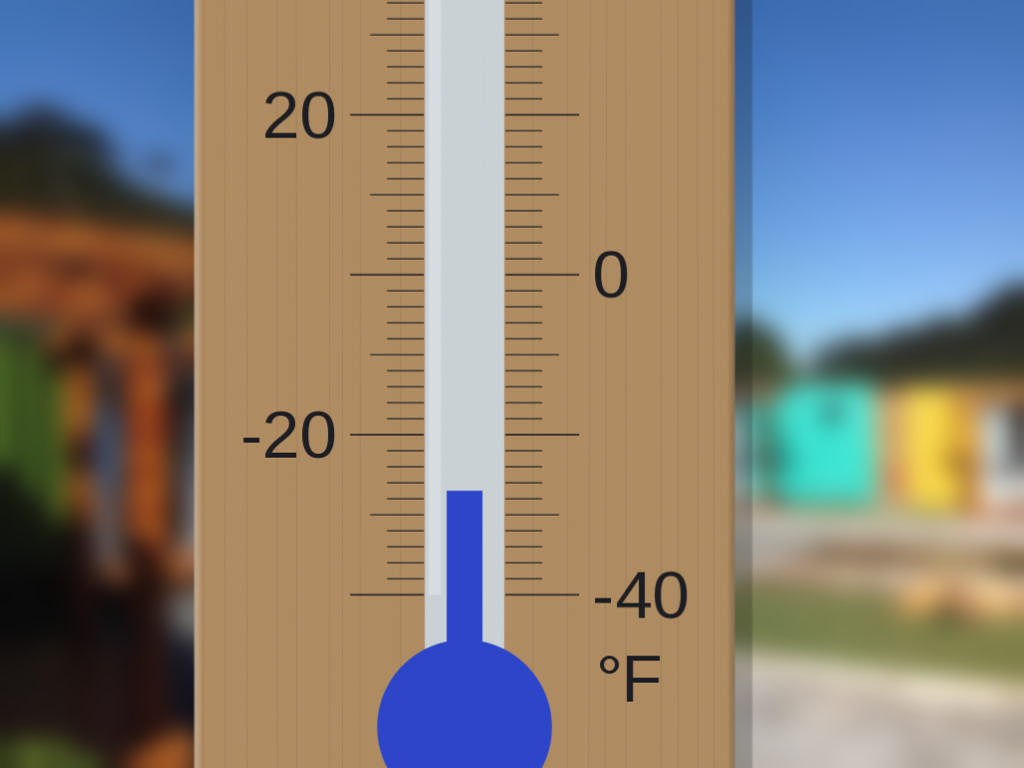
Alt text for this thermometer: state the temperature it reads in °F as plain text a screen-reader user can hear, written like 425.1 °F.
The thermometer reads -27 °F
